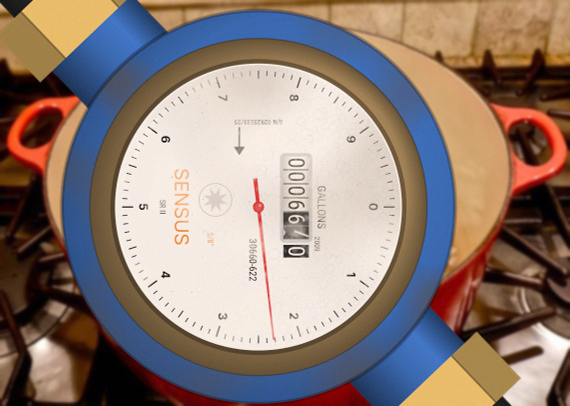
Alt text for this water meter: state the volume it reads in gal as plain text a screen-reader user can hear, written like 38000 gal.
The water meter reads 6672.3 gal
